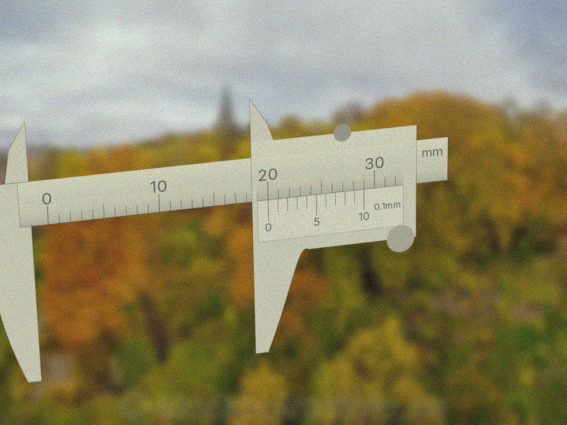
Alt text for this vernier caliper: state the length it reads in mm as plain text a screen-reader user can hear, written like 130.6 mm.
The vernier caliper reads 20.0 mm
